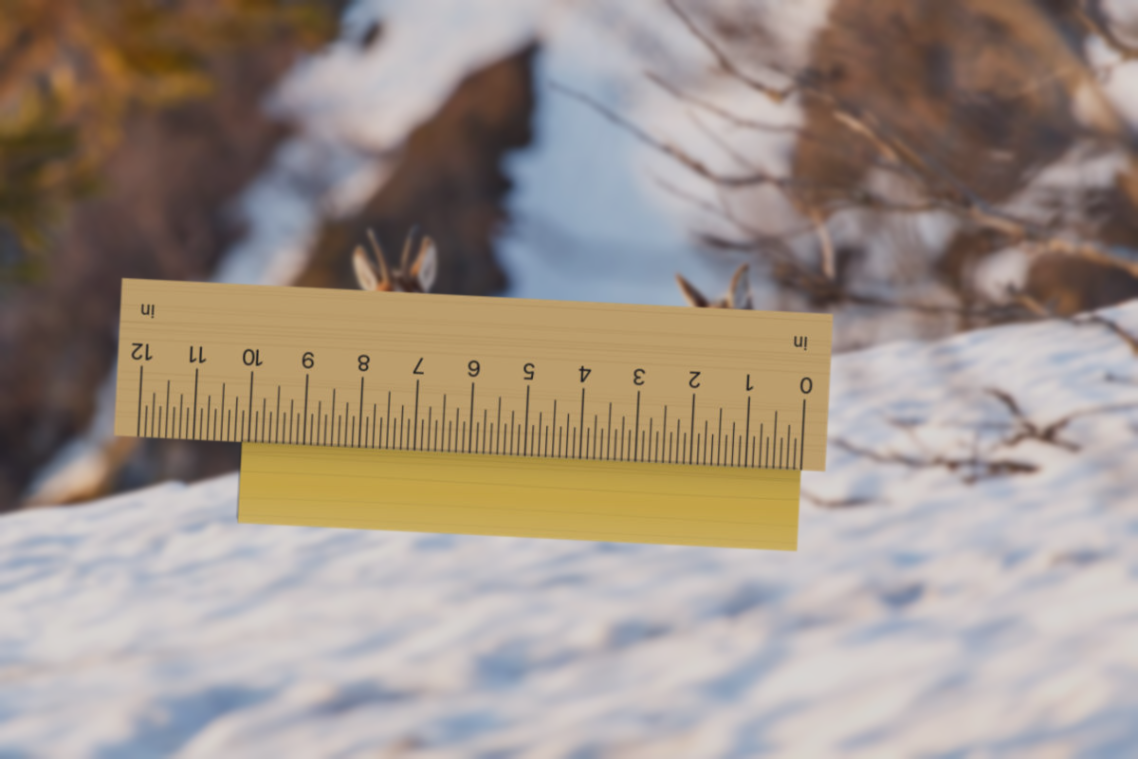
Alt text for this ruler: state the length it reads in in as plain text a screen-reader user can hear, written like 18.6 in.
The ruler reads 10.125 in
